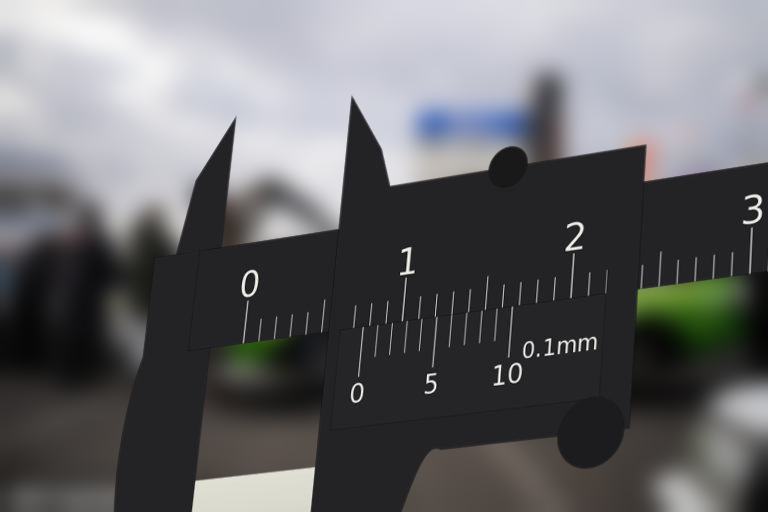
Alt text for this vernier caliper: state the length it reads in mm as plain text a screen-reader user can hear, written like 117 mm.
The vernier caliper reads 7.6 mm
